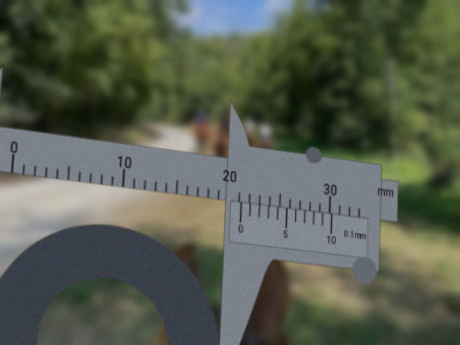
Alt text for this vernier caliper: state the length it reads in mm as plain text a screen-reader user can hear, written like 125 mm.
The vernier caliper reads 21.2 mm
